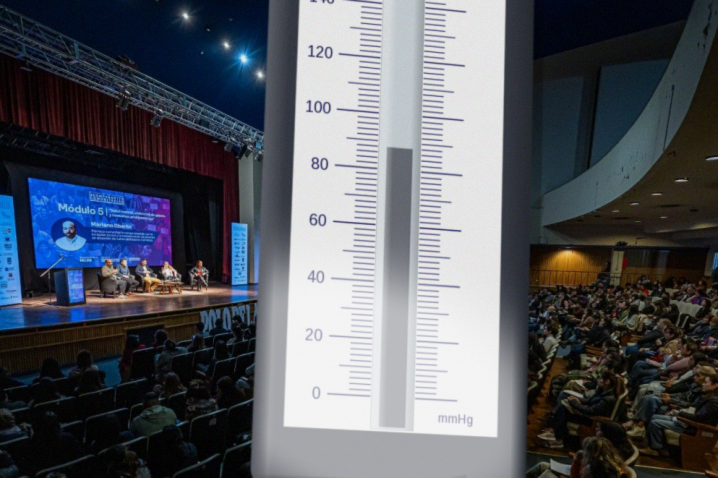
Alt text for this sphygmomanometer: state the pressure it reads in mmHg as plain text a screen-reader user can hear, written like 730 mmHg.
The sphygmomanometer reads 88 mmHg
